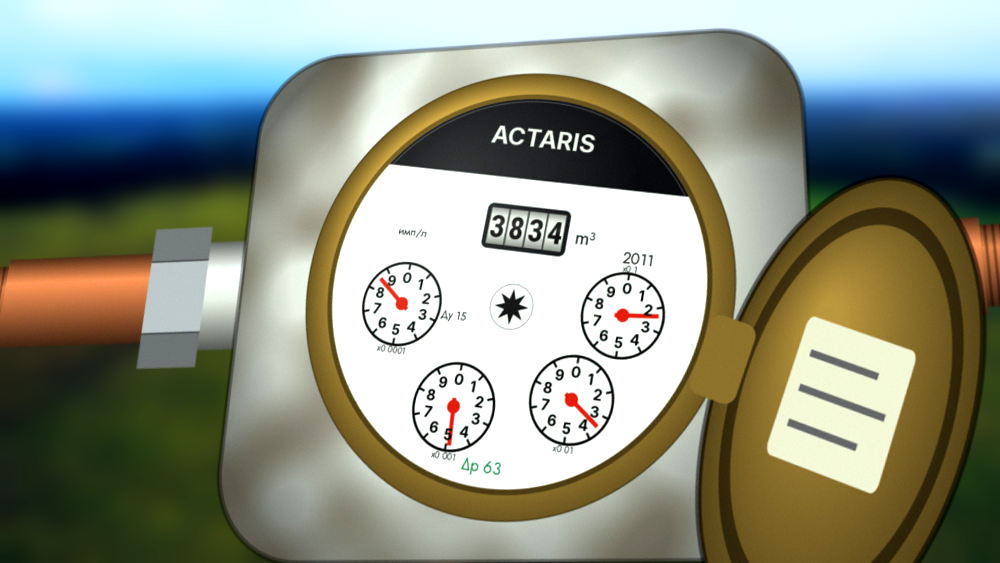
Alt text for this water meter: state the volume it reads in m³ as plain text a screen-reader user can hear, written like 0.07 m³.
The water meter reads 3834.2348 m³
